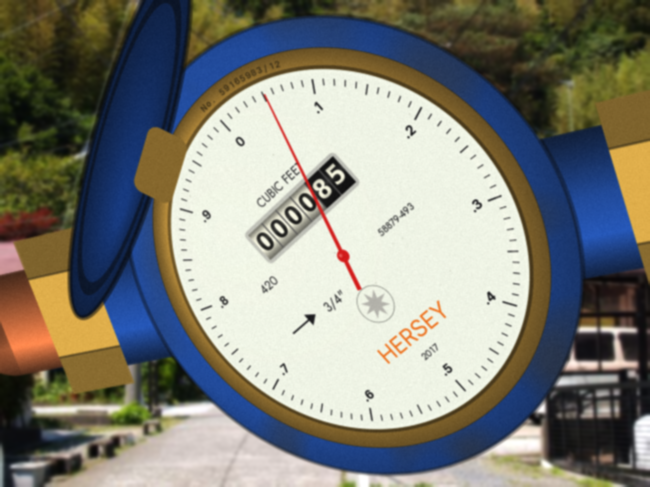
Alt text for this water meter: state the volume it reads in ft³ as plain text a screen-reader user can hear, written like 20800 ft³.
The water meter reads 85.05 ft³
